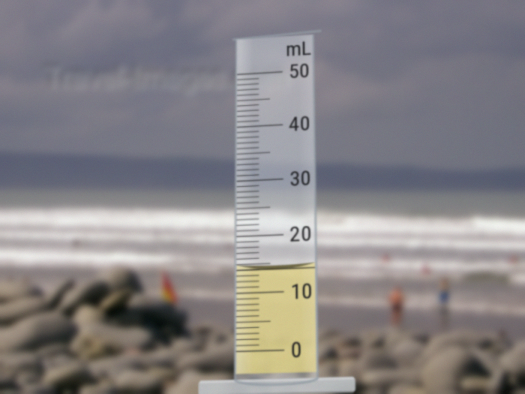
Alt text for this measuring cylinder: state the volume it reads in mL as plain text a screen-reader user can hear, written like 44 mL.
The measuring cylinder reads 14 mL
